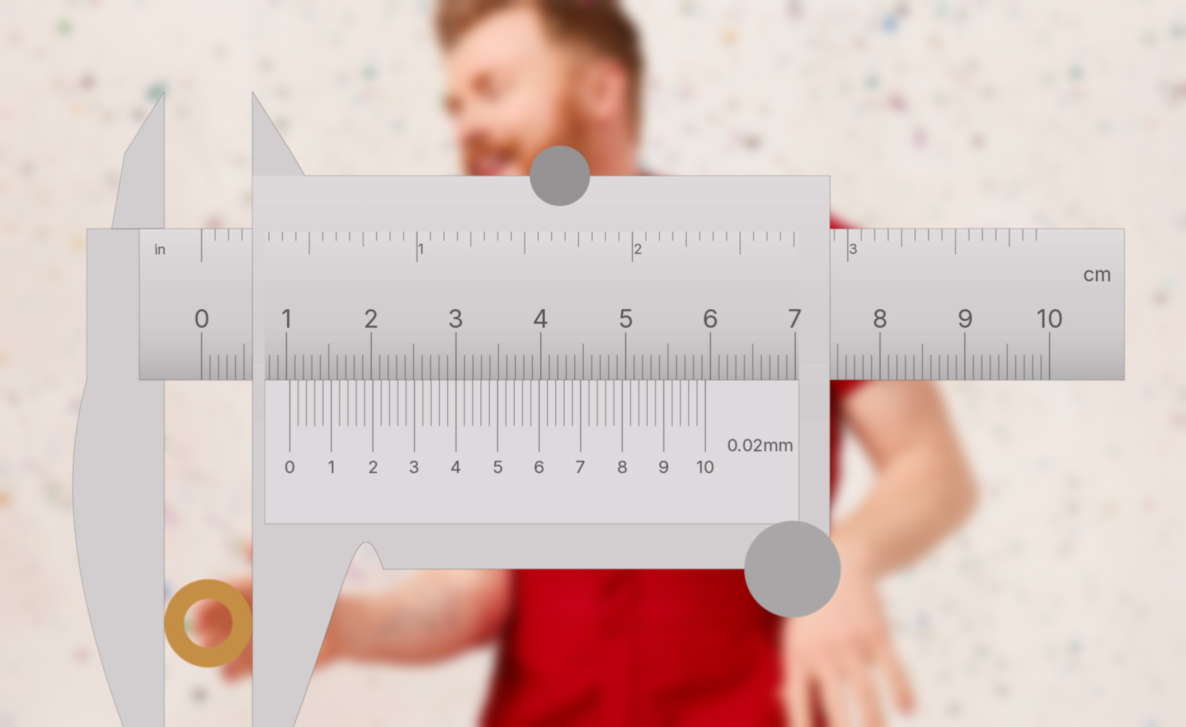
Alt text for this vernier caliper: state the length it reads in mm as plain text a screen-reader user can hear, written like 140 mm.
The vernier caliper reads 10.4 mm
